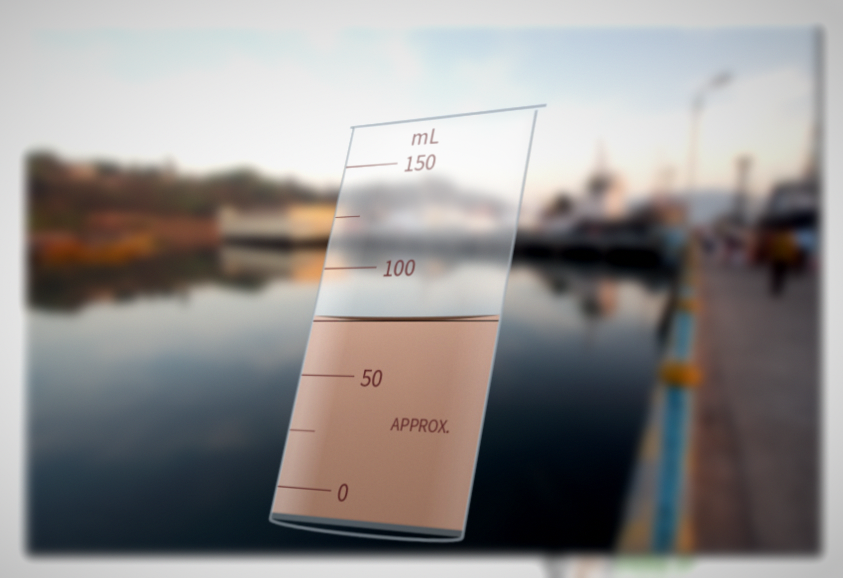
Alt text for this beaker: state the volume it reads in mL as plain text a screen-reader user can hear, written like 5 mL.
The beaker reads 75 mL
